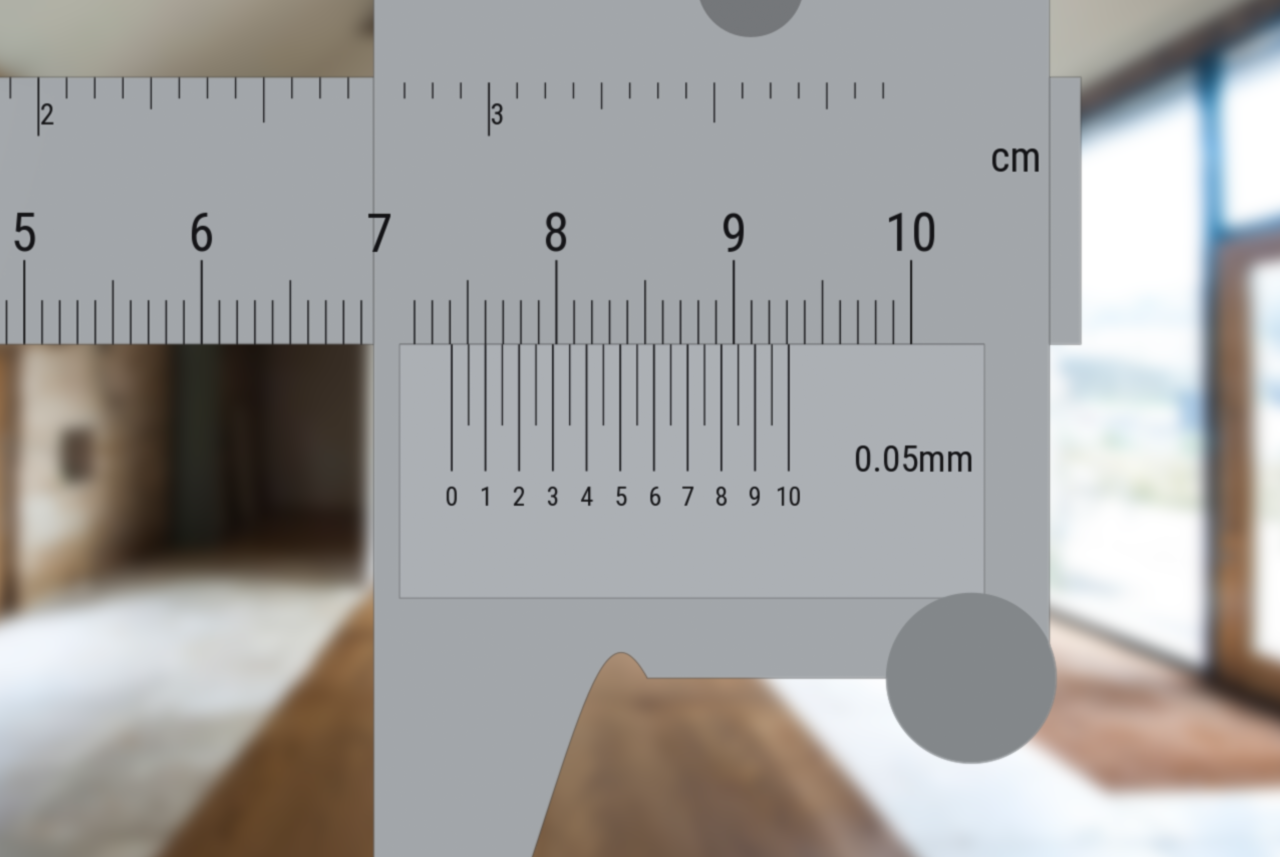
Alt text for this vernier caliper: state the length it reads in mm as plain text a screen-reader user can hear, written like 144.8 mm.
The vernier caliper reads 74.1 mm
